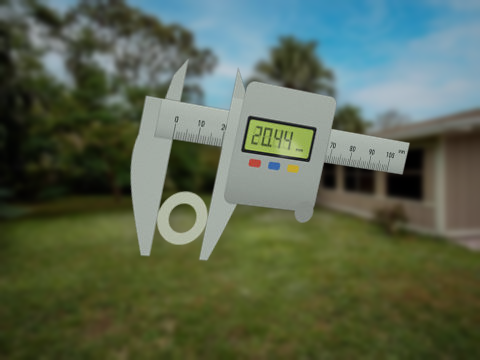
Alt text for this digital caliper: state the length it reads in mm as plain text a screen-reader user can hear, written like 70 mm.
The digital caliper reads 20.44 mm
